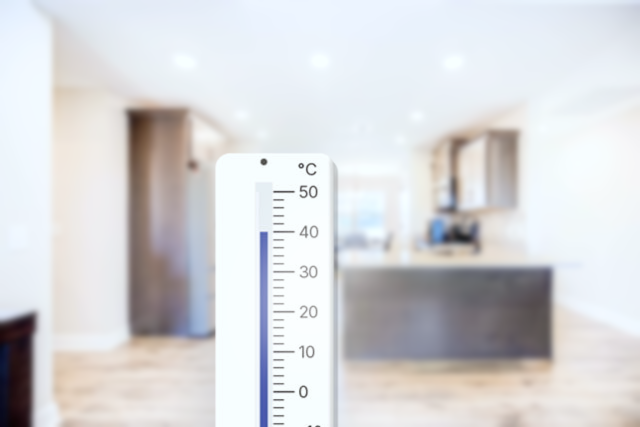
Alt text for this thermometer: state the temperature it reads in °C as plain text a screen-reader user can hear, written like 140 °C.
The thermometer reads 40 °C
